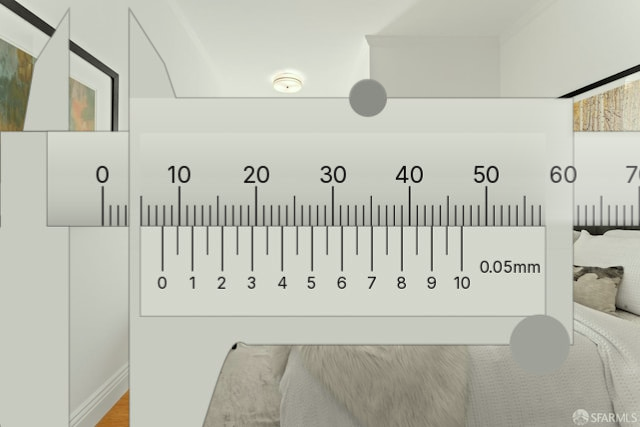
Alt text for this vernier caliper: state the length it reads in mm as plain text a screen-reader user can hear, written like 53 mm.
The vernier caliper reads 7.8 mm
